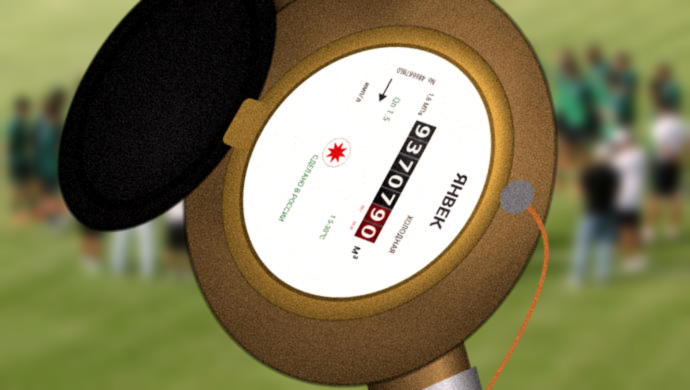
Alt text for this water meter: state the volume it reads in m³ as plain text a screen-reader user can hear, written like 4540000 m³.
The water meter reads 93707.90 m³
